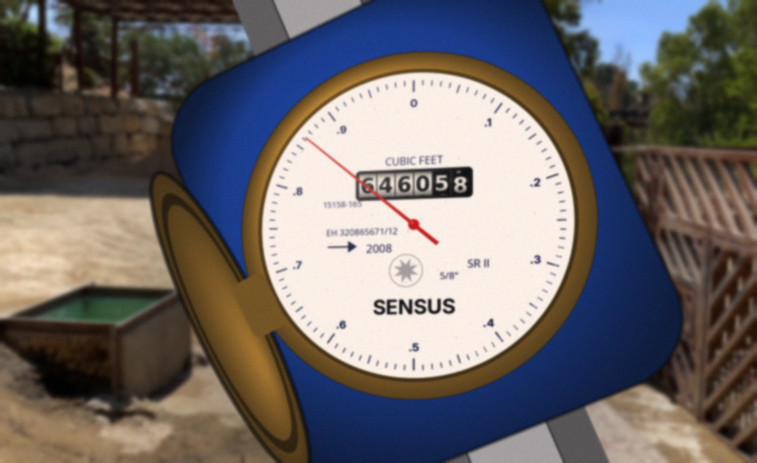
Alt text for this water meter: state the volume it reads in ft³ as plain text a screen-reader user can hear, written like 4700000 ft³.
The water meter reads 646057.86 ft³
